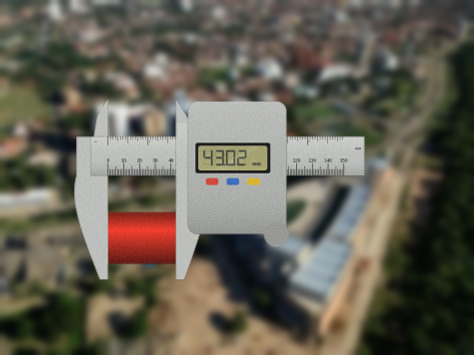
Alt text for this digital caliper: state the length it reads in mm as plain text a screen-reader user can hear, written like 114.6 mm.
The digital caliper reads 43.02 mm
